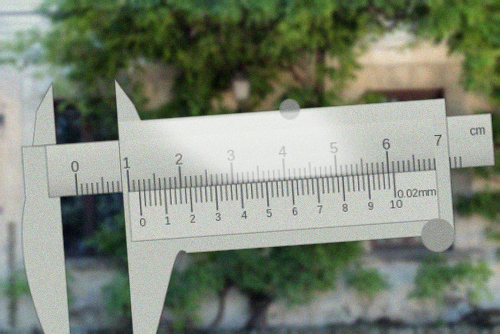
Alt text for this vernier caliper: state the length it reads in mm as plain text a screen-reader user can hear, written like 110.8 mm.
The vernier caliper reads 12.0 mm
